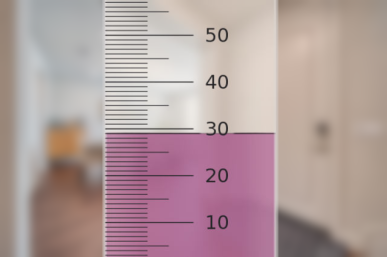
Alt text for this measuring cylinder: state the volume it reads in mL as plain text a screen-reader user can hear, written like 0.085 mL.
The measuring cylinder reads 29 mL
